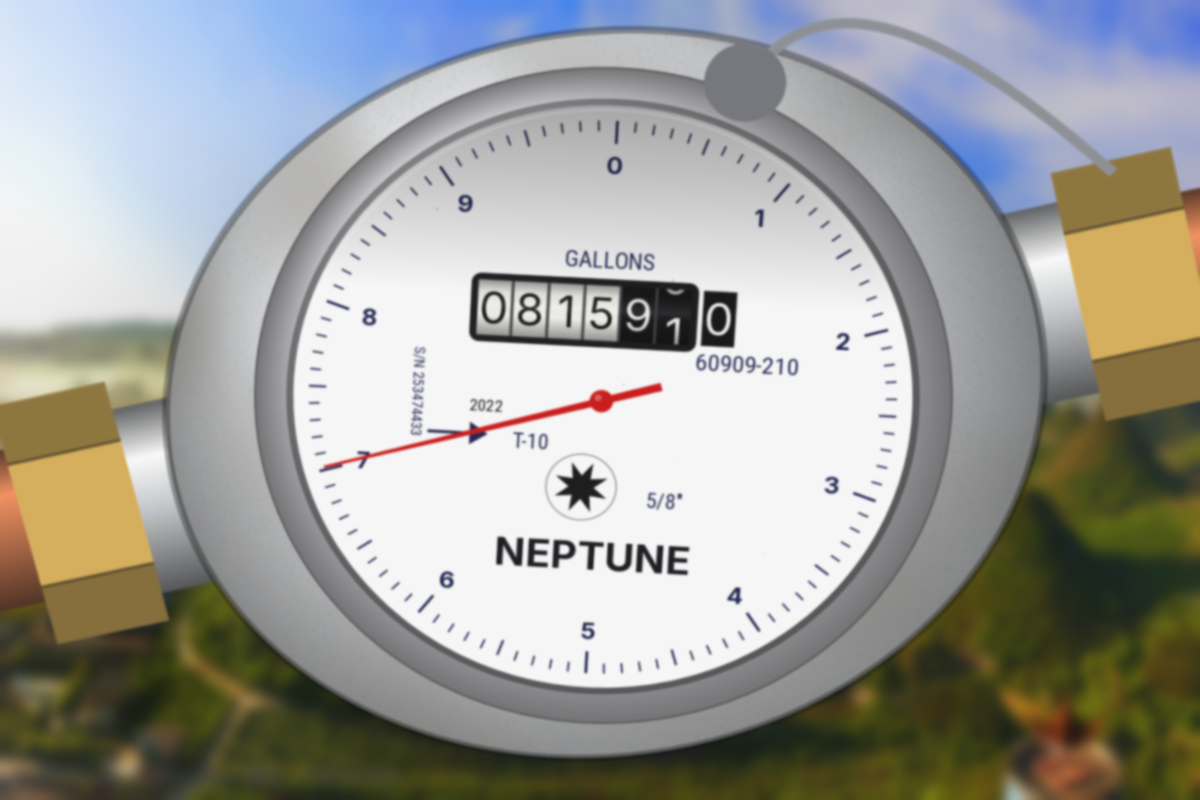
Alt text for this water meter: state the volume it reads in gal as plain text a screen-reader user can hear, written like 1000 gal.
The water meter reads 815907.0 gal
